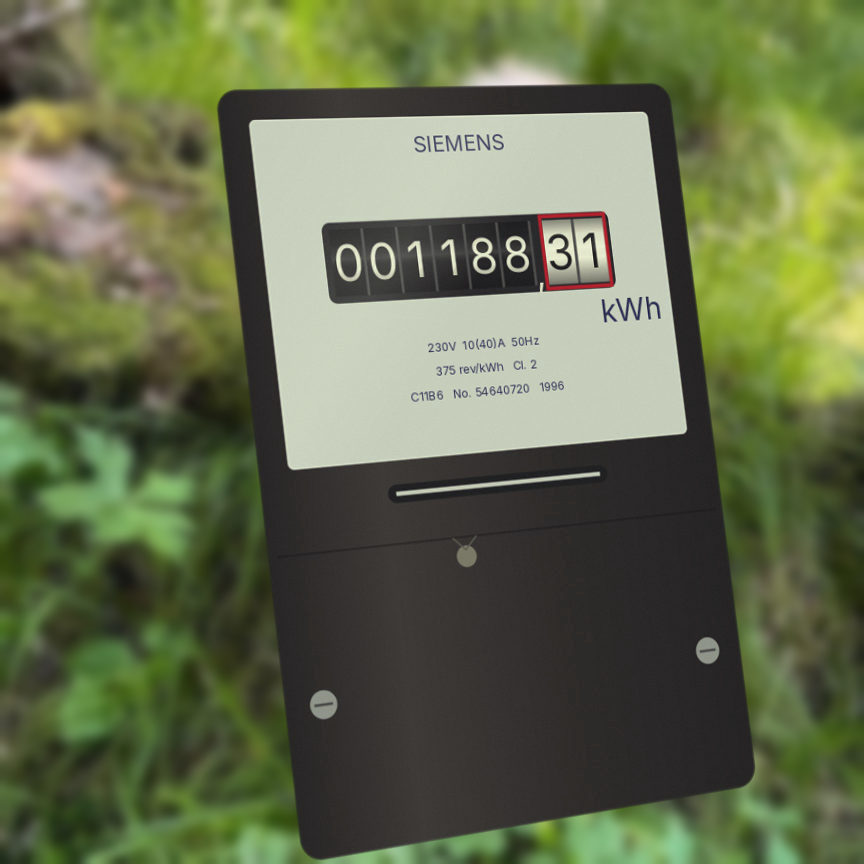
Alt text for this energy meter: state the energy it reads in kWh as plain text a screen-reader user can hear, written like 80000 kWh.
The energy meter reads 1188.31 kWh
